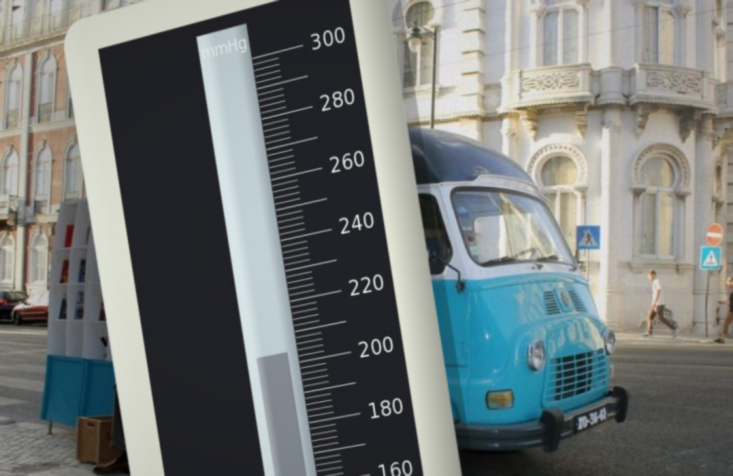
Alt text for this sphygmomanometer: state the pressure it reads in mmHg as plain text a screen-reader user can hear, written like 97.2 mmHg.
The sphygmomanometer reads 204 mmHg
